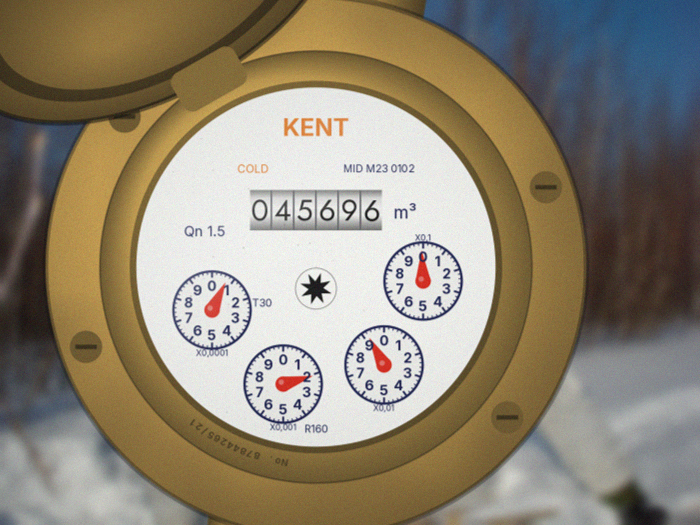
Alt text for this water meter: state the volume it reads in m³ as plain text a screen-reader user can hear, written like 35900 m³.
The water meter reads 45695.9920 m³
